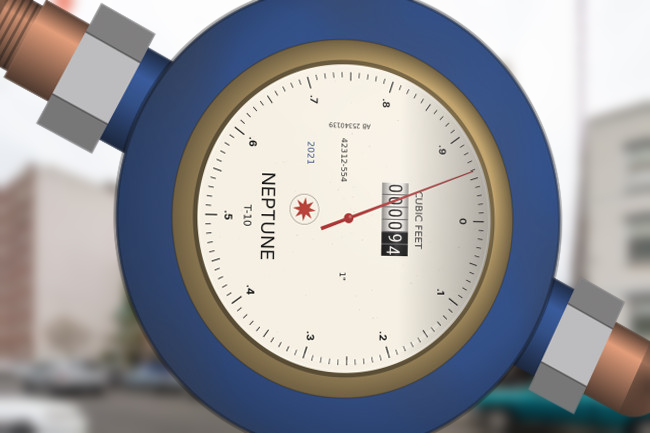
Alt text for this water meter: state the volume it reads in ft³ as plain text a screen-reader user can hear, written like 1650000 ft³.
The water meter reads 93.94 ft³
